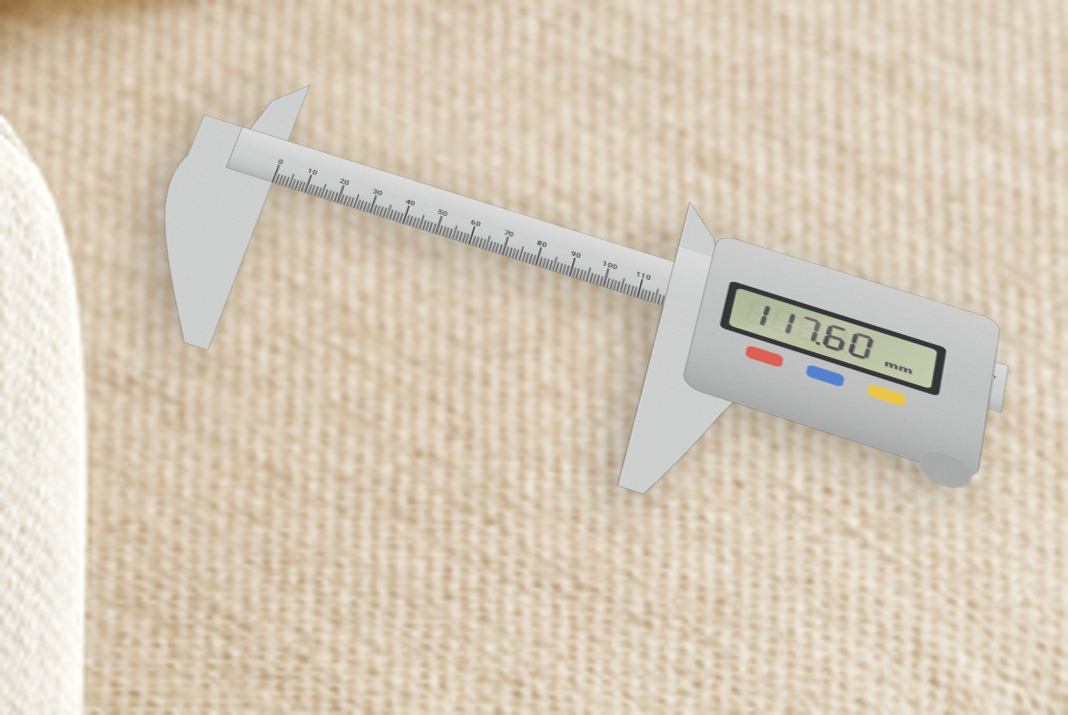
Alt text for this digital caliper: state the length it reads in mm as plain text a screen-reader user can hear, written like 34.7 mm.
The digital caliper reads 117.60 mm
